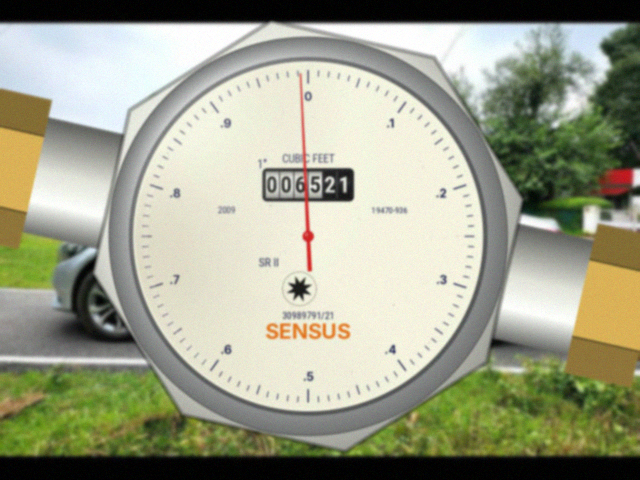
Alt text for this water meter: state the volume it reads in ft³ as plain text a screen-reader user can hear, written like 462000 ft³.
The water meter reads 6520.99 ft³
